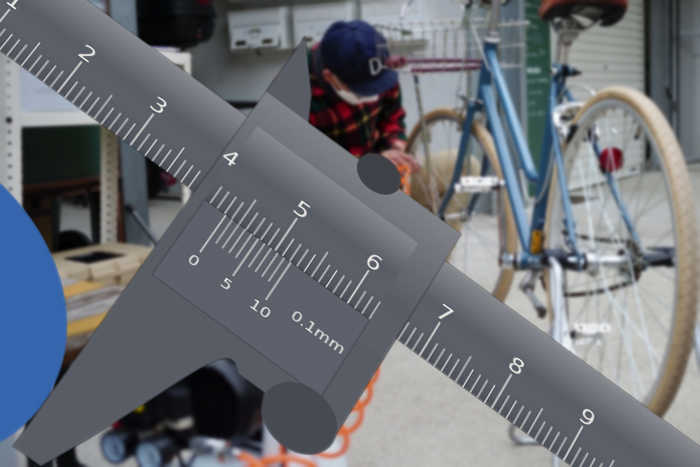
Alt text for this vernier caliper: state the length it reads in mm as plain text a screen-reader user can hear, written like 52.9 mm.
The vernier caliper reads 43.2 mm
